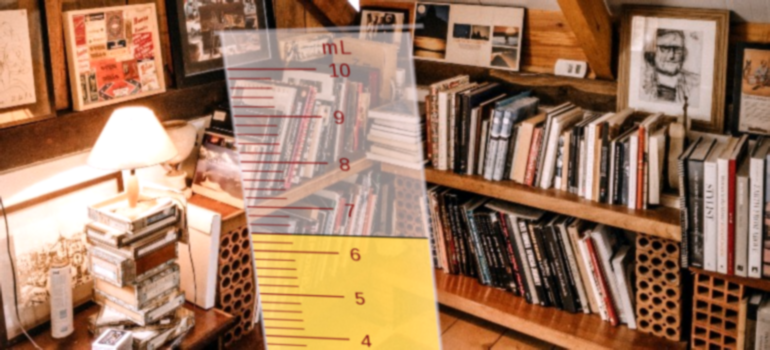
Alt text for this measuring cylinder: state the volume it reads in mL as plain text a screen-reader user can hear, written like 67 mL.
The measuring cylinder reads 6.4 mL
